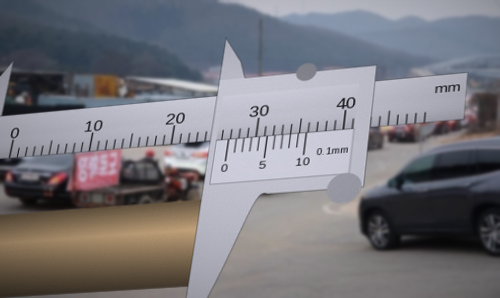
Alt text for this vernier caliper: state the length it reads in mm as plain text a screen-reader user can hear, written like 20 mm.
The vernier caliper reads 26.8 mm
